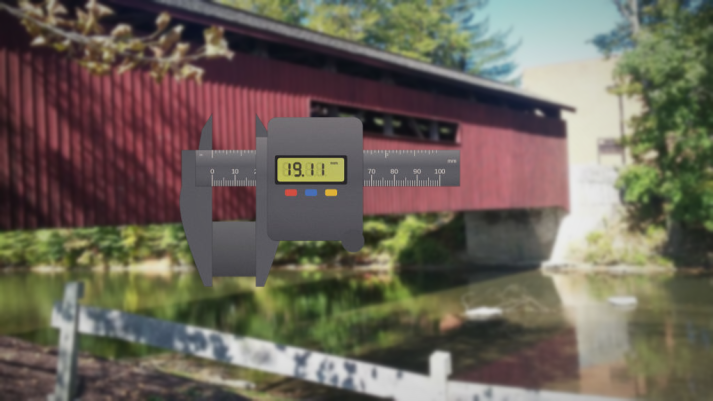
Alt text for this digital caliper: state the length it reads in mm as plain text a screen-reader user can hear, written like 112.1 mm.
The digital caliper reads 19.11 mm
